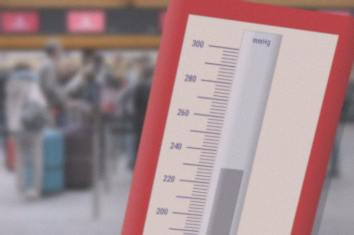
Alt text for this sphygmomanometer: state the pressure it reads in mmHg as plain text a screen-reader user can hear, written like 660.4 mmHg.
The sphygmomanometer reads 230 mmHg
